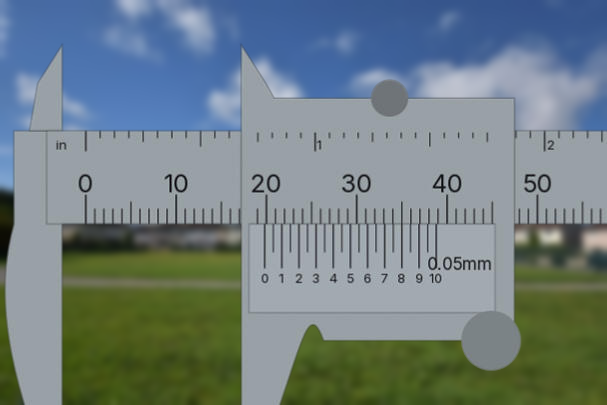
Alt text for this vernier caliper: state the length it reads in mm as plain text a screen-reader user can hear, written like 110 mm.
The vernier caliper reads 19.8 mm
